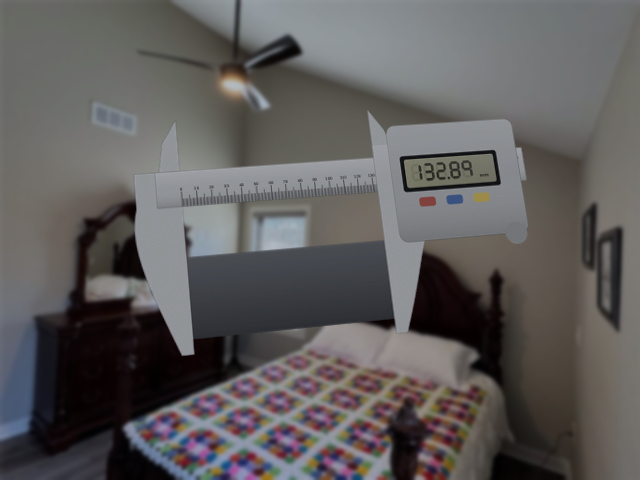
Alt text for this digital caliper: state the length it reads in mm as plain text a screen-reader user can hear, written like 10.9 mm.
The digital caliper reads 132.89 mm
